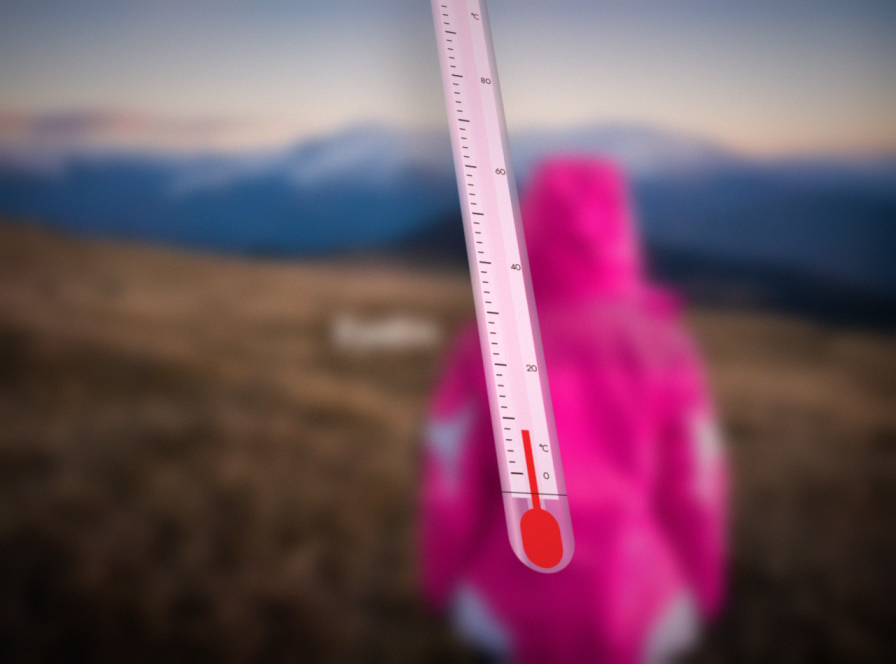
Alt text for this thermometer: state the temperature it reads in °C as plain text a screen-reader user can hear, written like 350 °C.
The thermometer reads 8 °C
